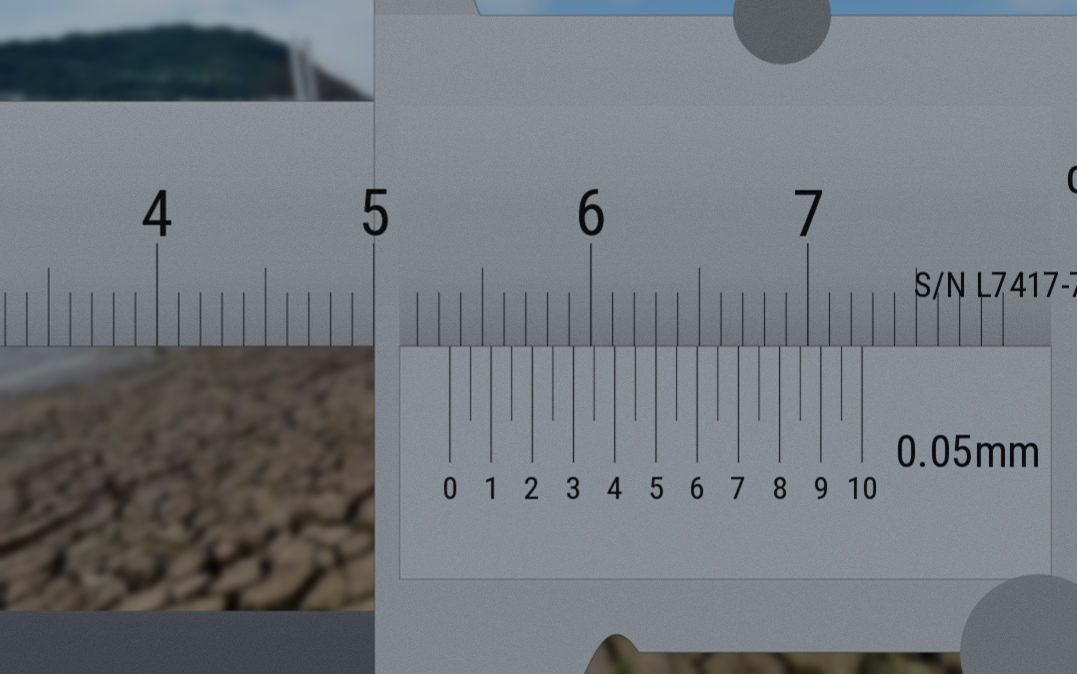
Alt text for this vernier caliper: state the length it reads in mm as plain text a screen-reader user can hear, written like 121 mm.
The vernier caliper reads 53.5 mm
